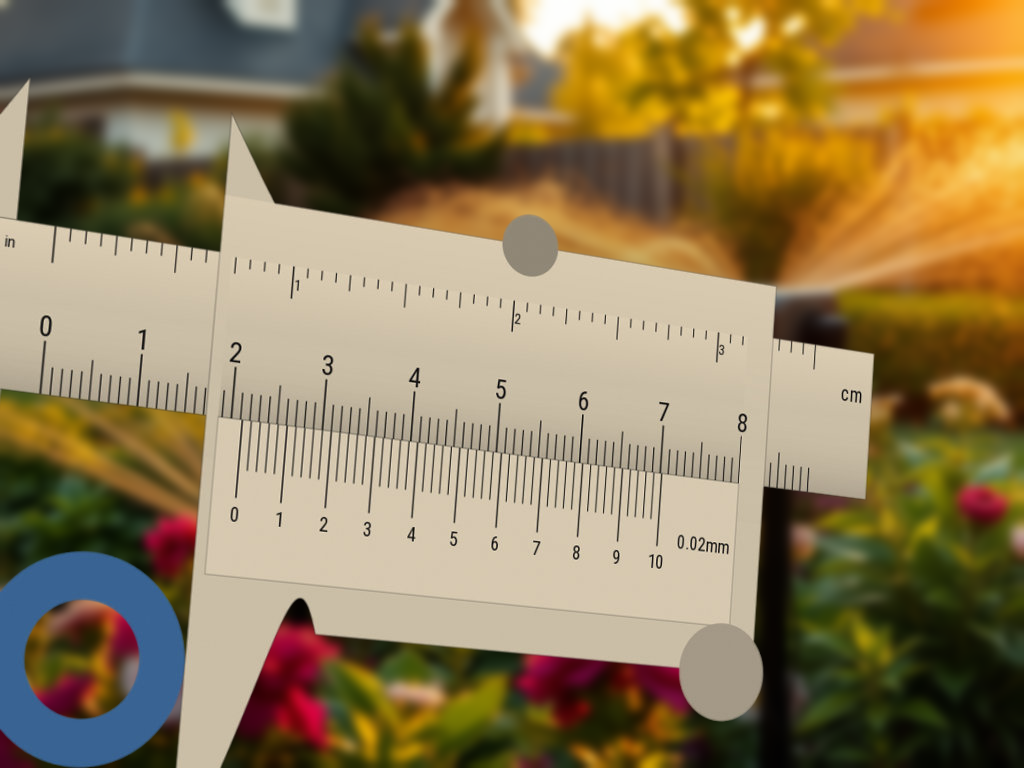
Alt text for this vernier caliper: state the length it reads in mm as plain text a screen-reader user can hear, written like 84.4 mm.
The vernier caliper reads 21.2 mm
